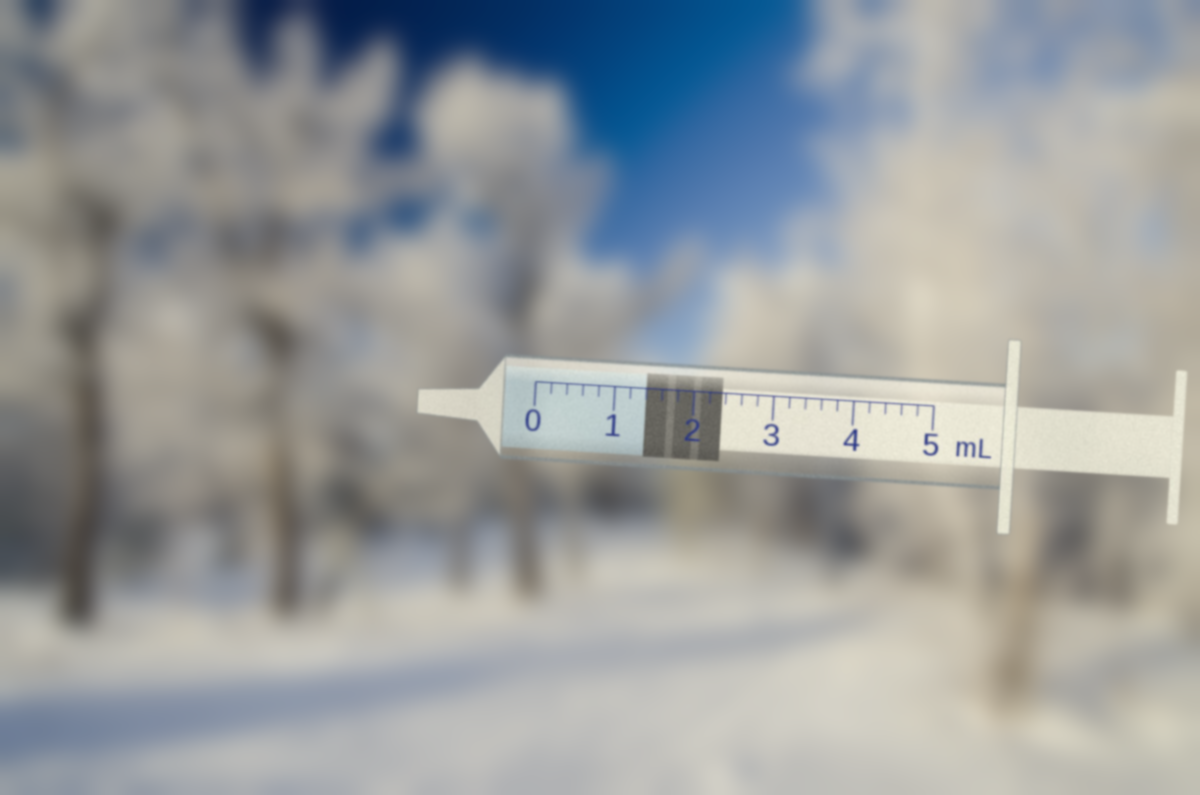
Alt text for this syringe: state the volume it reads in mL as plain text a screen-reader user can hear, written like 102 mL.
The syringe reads 1.4 mL
